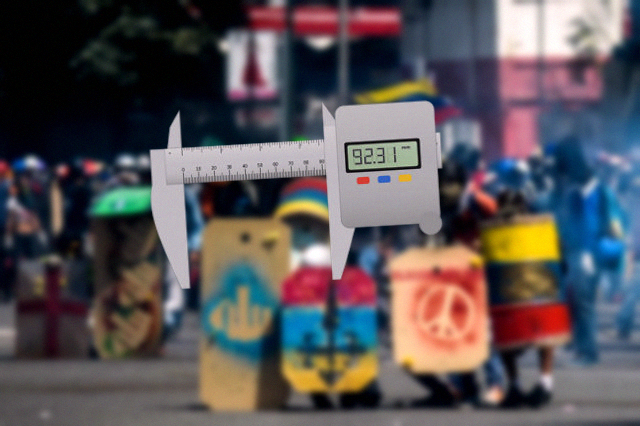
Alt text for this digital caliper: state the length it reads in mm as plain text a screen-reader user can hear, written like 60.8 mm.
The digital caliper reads 92.31 mm
